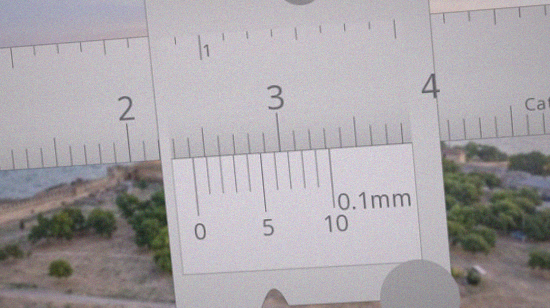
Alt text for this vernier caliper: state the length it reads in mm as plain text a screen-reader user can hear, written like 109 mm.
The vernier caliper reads 24.2 mm
